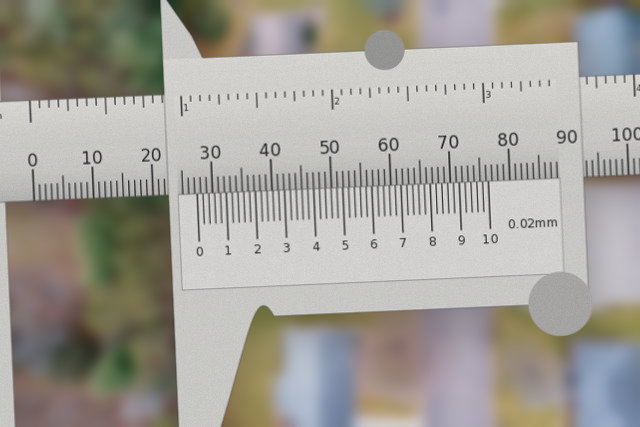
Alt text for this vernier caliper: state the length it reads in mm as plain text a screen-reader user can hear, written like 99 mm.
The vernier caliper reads 27.4 mm
